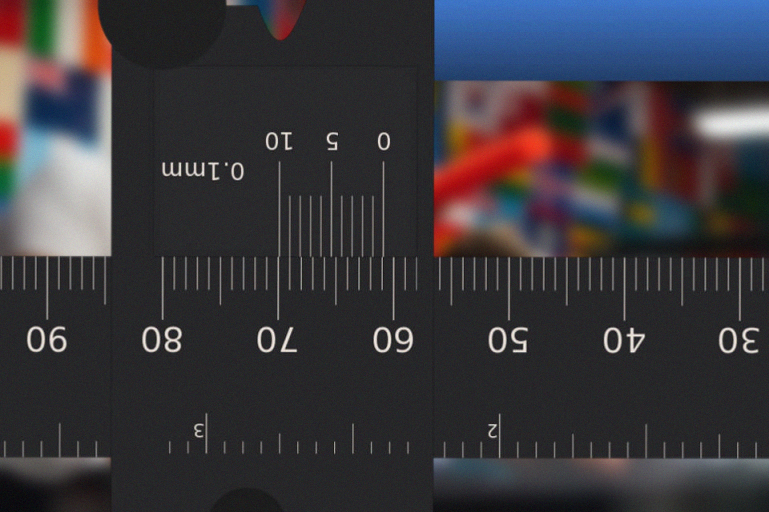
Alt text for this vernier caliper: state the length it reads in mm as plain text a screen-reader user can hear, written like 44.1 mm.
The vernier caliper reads 60.9 mm
